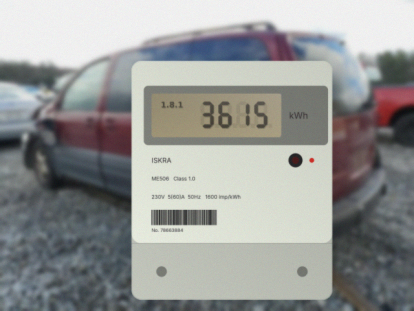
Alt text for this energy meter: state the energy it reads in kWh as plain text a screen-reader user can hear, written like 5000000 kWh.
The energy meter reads 3615 kWh
